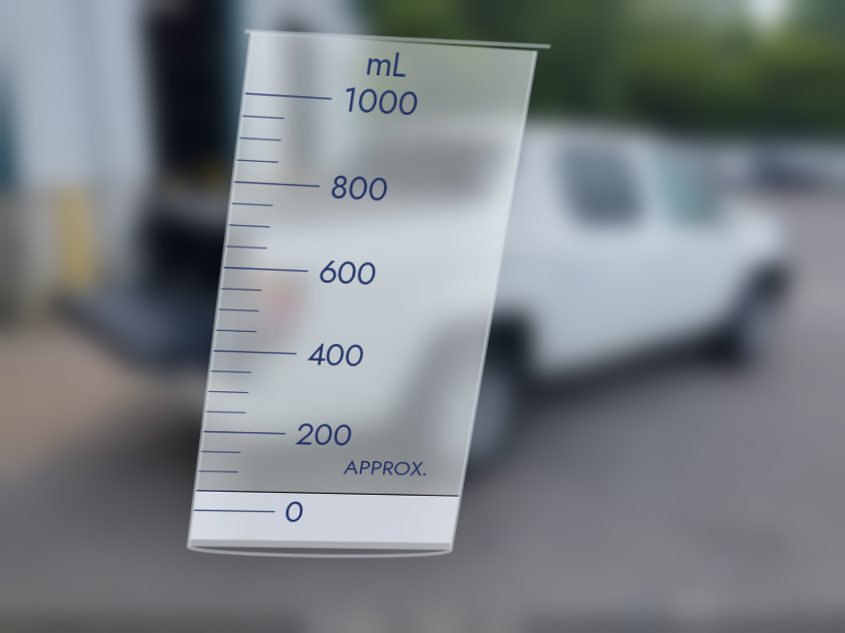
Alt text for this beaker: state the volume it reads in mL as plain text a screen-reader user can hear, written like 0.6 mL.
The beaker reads 50 mL
